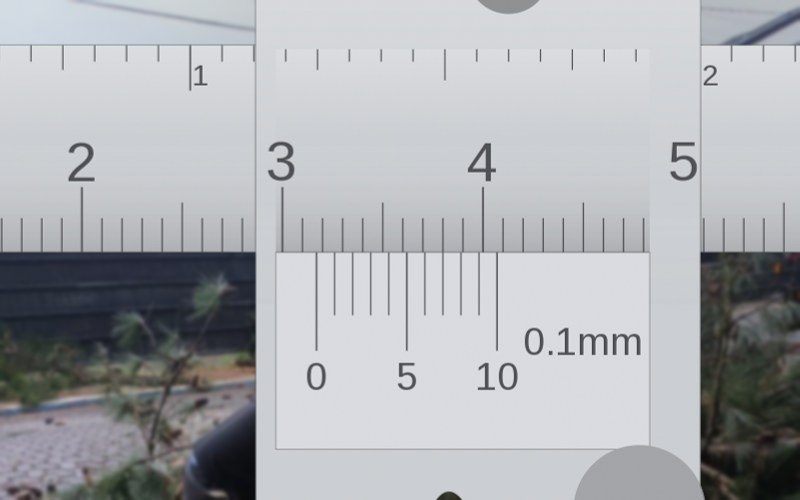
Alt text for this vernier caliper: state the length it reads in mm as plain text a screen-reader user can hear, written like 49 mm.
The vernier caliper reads 31.7 mm
